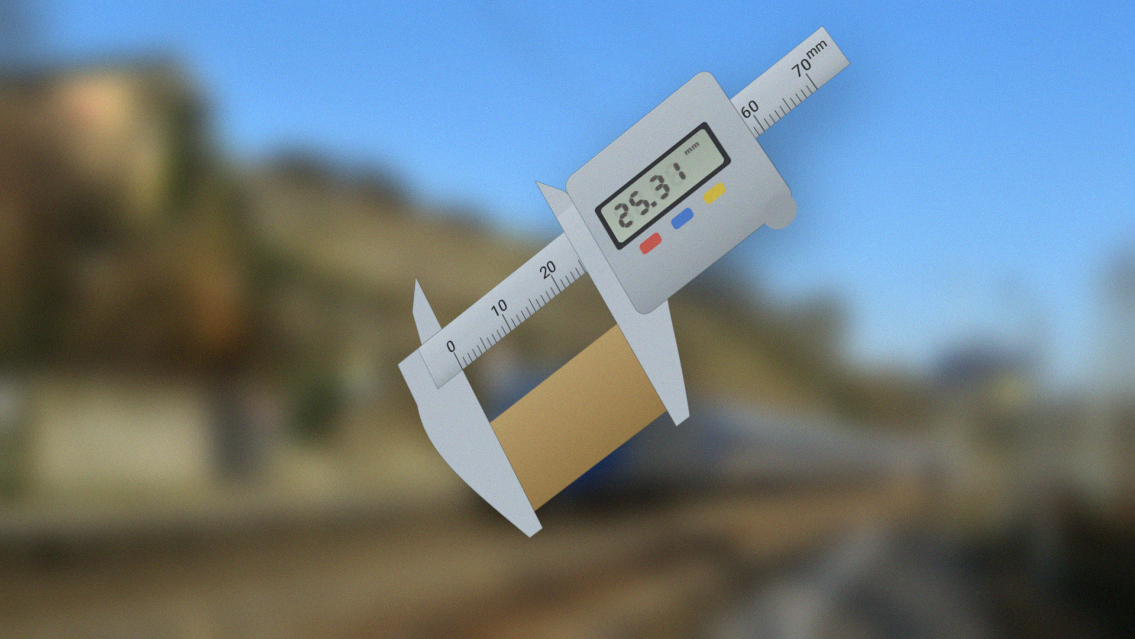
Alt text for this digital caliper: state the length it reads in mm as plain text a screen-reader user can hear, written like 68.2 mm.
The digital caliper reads 25.31 mm
